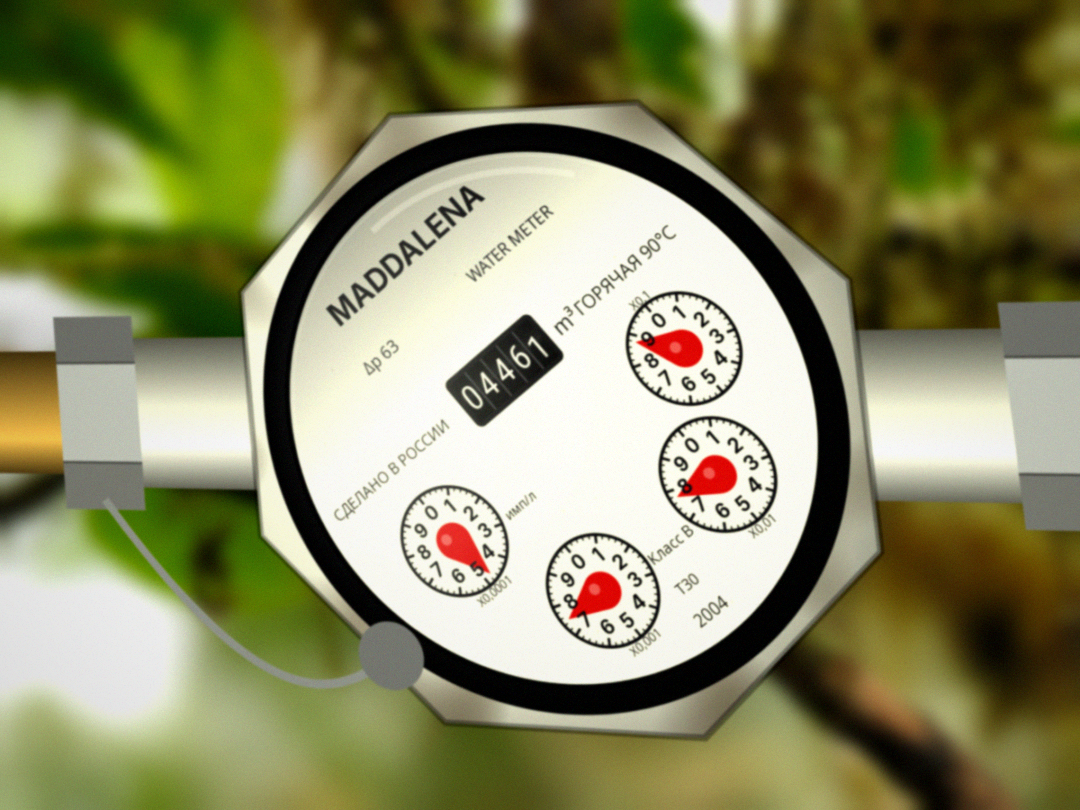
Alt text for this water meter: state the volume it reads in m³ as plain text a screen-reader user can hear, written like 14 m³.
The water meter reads 4460.8774 m³
